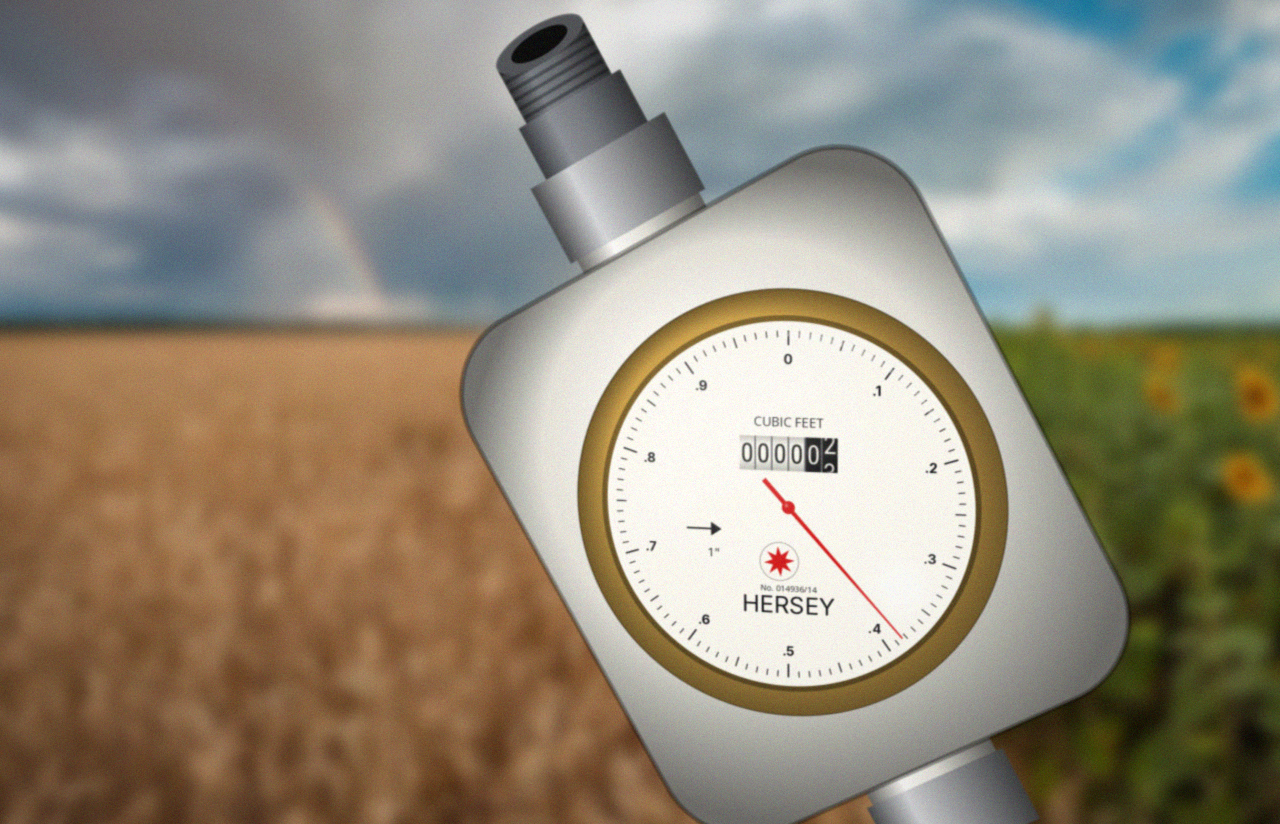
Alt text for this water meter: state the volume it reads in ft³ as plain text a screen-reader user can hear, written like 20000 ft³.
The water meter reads 2.38 ft³
